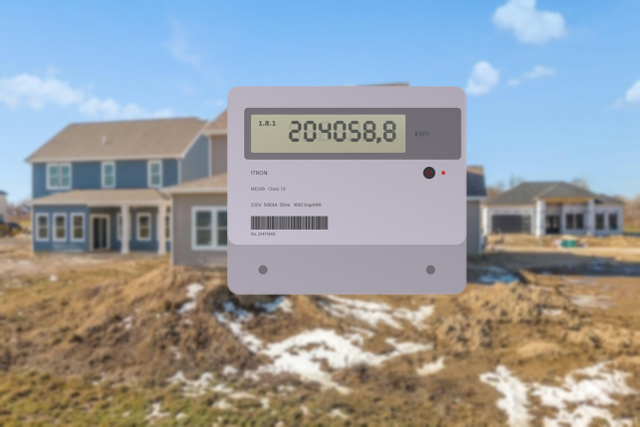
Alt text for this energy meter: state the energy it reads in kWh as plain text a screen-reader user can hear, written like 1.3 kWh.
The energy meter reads 204058.8 kWh
